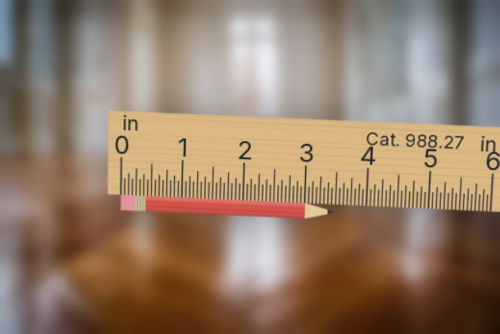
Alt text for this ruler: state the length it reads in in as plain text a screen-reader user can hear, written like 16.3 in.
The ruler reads 3.5 in
